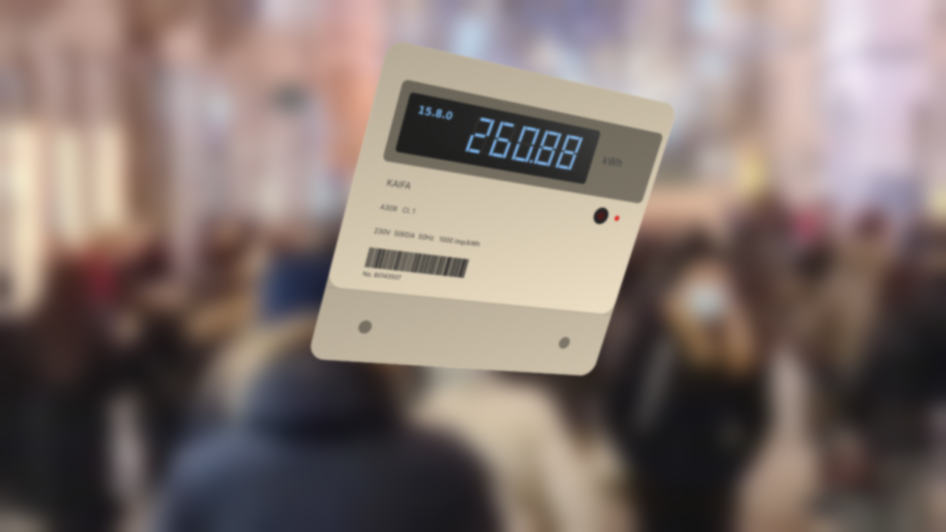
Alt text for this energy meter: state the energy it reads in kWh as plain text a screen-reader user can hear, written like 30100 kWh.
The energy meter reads 260.88 kWh
